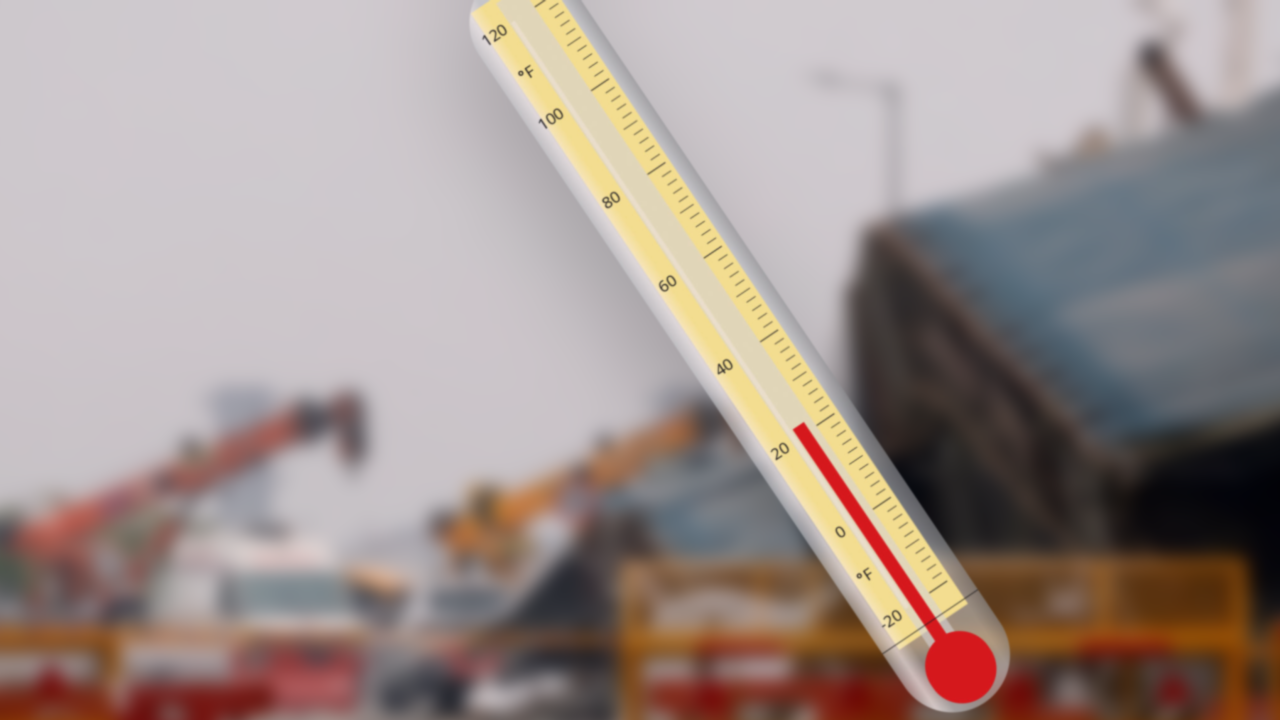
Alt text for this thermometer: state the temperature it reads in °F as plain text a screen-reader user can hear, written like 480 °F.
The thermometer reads 22 °F
